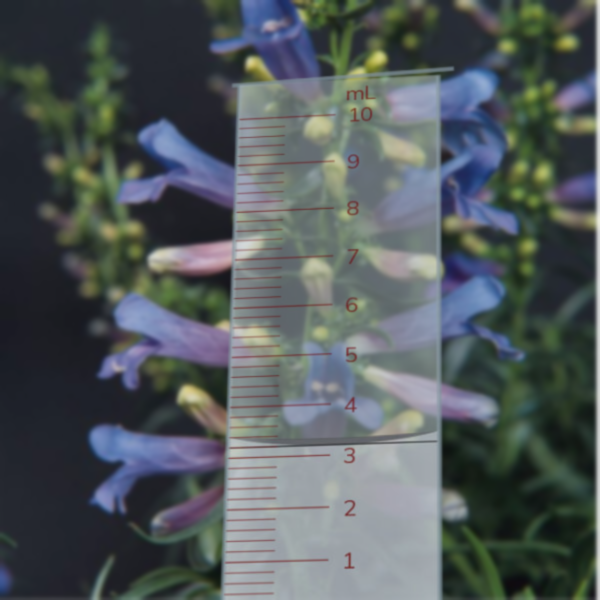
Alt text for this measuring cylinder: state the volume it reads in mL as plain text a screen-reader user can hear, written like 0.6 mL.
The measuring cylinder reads 3.2 mL
